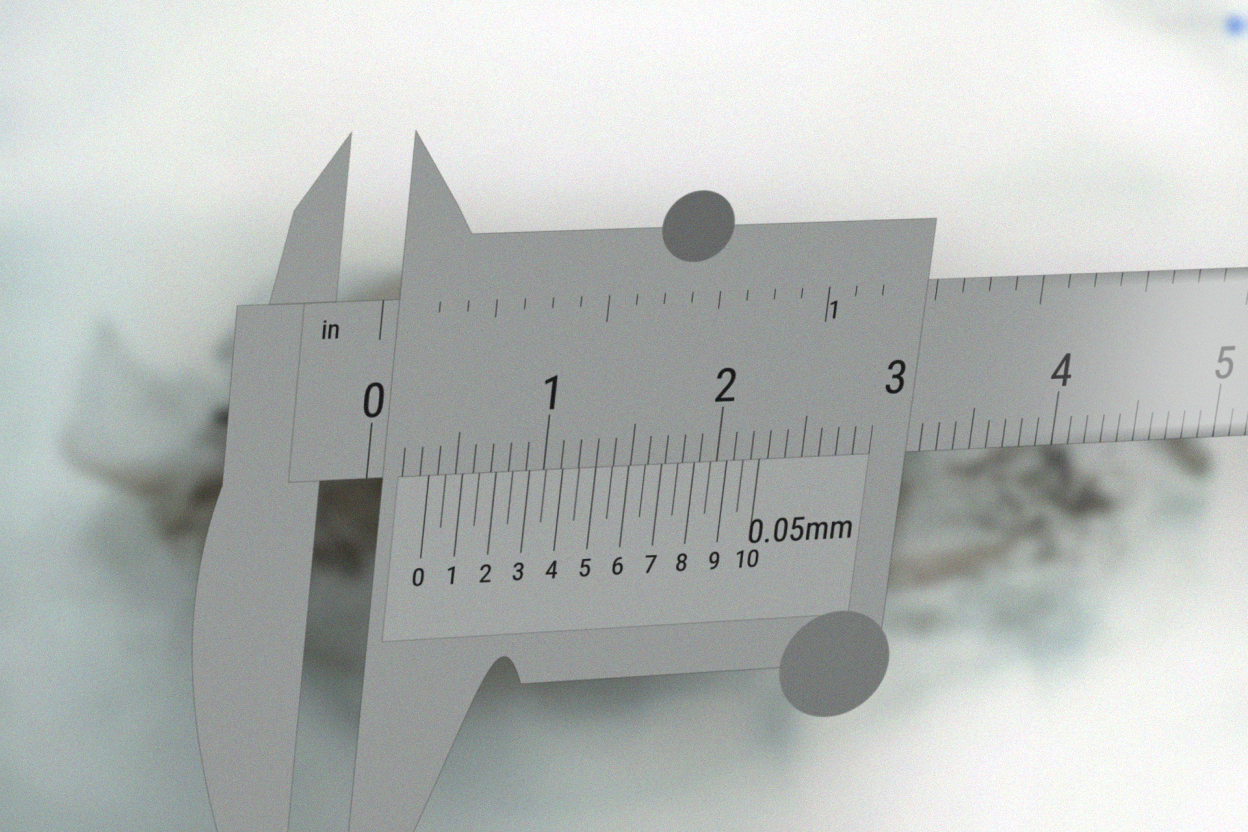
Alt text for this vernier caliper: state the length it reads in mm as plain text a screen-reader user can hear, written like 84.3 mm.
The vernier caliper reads 3.5 mm
